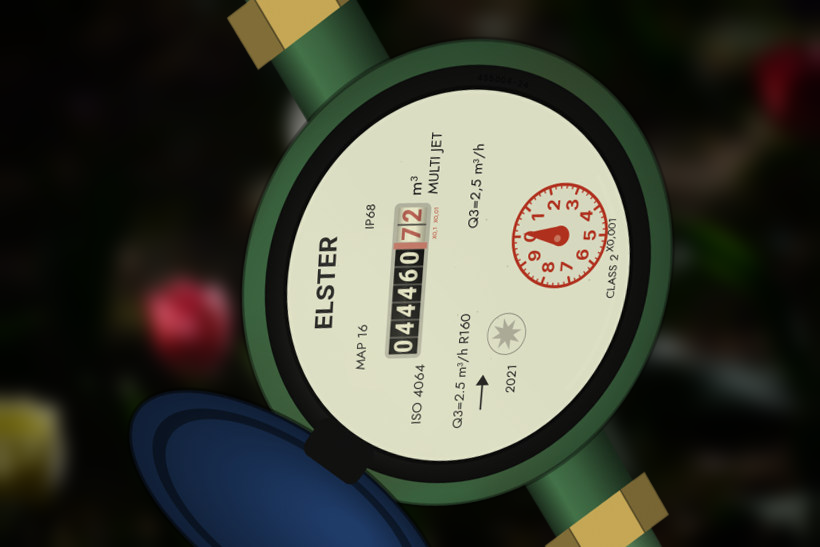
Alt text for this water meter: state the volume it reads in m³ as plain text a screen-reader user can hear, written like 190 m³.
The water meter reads 44460.720 m³
